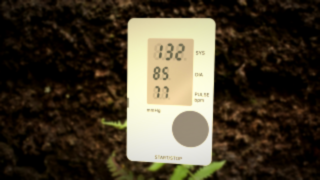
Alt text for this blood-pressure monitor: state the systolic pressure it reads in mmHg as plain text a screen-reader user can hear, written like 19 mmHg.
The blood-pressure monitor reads 132 mmHg
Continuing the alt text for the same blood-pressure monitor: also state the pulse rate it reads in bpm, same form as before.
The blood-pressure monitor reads 77 bpm
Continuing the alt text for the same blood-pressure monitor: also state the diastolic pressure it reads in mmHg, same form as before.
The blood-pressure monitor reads 85 mmHg
